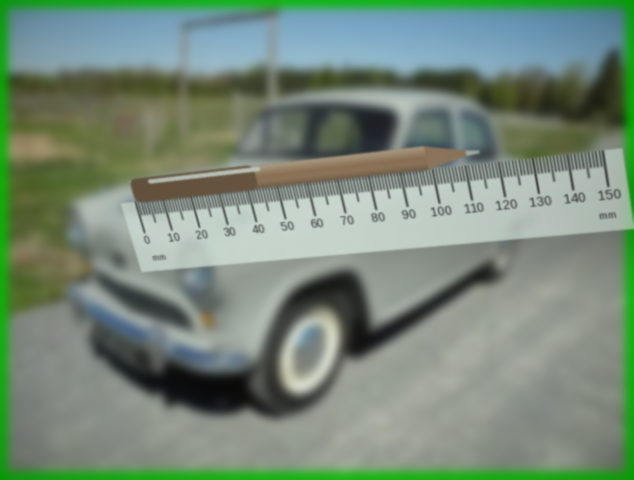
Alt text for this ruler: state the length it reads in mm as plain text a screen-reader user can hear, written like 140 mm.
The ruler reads 115 mm
